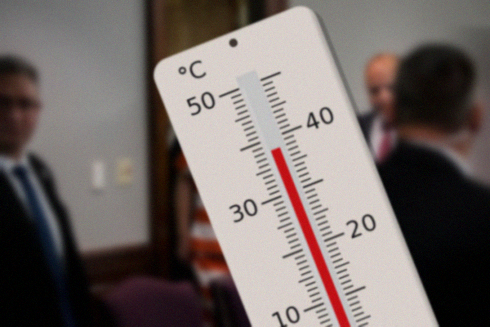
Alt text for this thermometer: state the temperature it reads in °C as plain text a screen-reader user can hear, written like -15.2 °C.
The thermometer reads 38 °C
